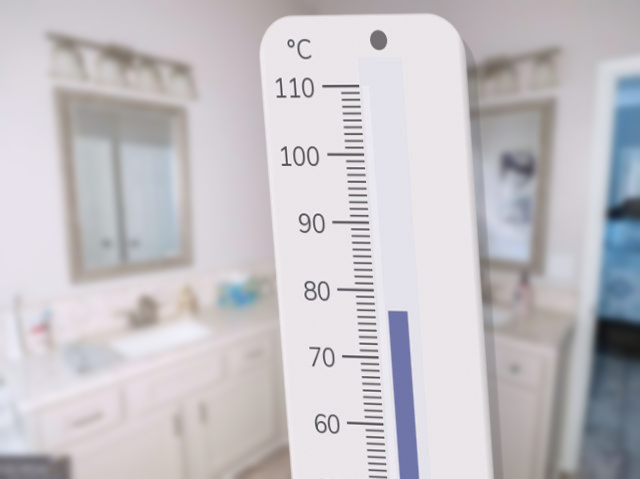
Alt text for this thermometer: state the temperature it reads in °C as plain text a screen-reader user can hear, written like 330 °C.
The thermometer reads 77 °C
